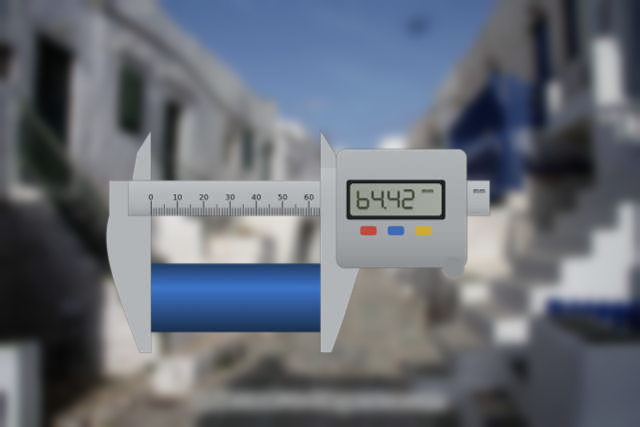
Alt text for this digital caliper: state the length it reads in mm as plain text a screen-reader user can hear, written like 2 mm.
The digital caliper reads 64.42 mm
